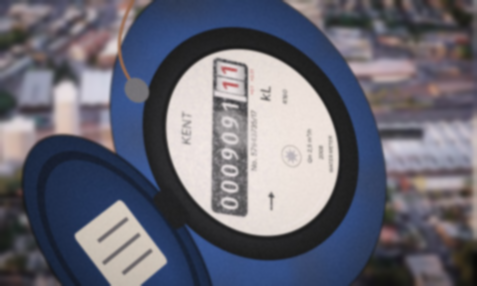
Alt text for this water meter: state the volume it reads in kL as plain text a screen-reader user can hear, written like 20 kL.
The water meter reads 9091.11 kL
